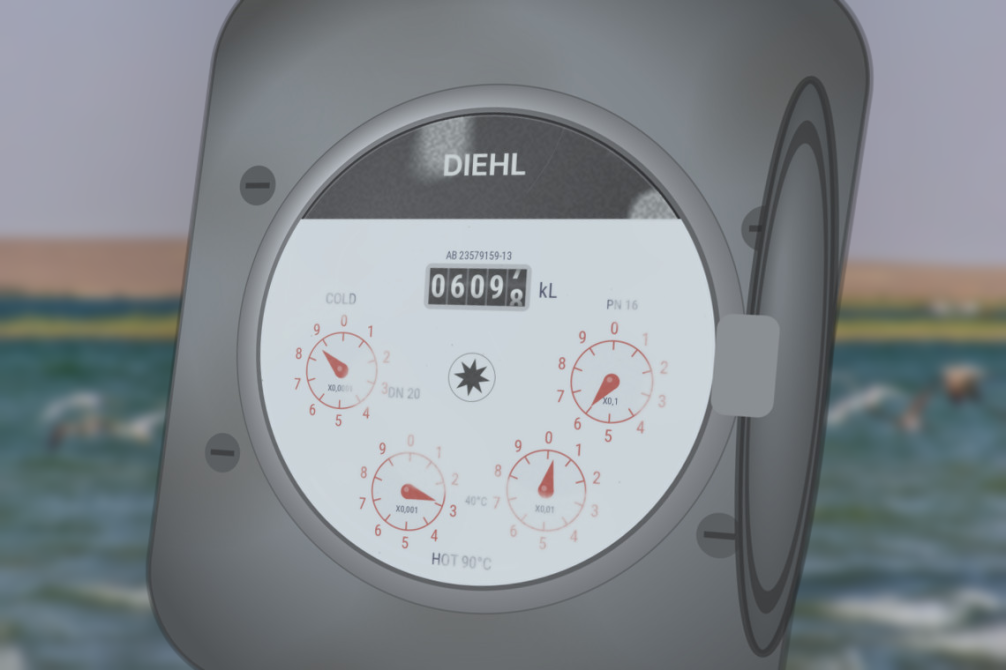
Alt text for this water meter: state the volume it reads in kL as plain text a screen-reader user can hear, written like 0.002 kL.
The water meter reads 6097.6028 kL
